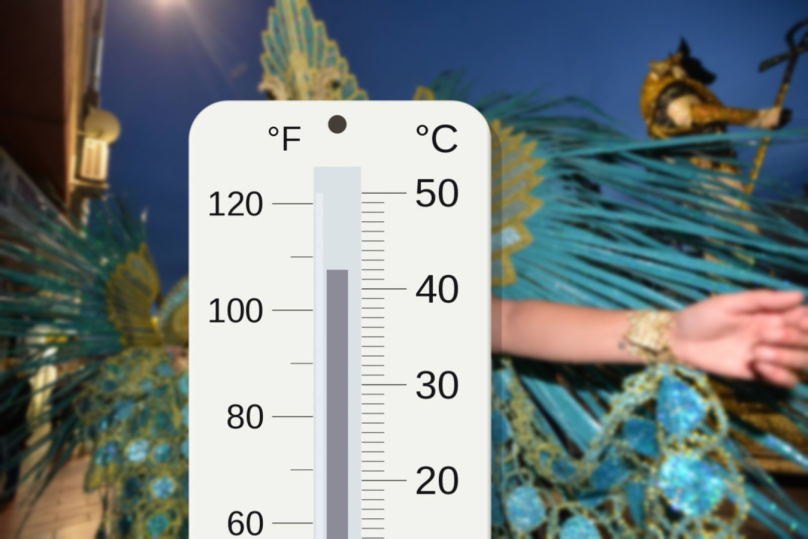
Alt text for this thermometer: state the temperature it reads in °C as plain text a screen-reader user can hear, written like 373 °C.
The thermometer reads 42 °C
